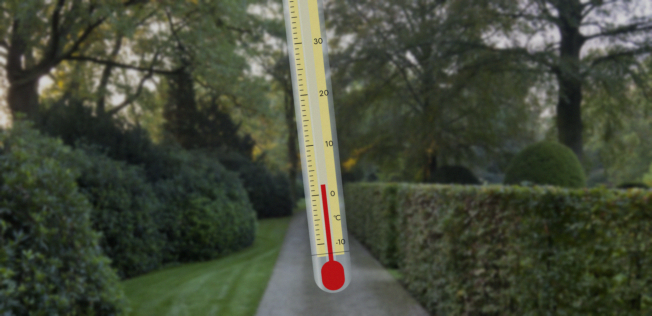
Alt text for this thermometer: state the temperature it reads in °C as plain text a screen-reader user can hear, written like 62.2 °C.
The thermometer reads 2 °C
